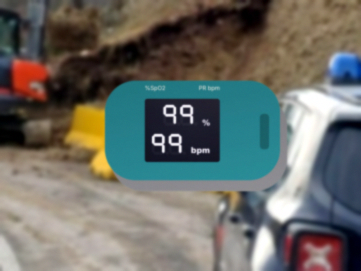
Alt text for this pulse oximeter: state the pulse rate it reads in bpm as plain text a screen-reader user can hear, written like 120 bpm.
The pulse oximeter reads 99 bpm
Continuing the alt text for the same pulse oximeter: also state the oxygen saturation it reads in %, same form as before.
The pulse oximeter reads 99 %
